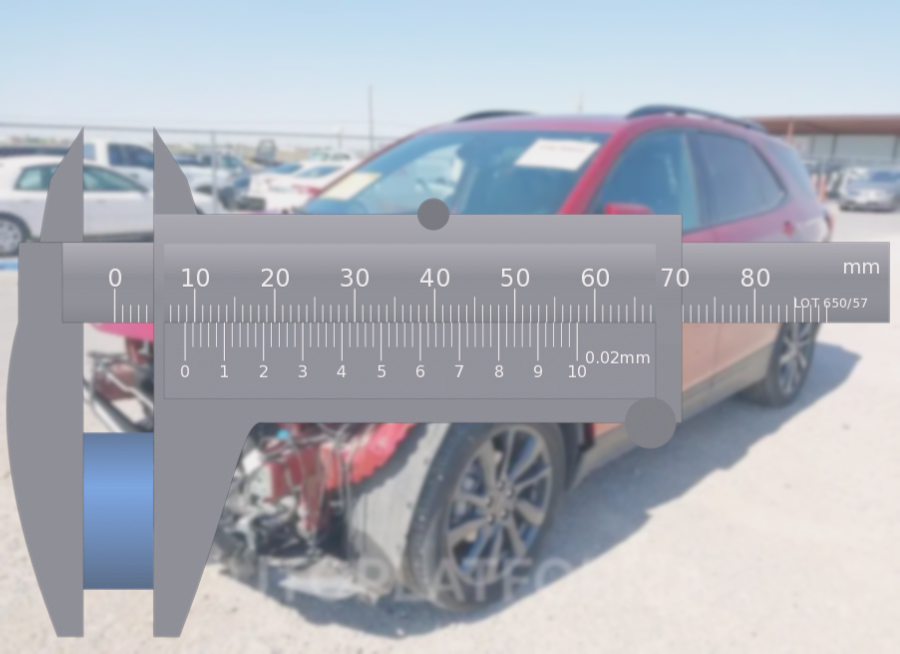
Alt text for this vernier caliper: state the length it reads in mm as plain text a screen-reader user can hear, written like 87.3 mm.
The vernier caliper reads 8.8 mm
